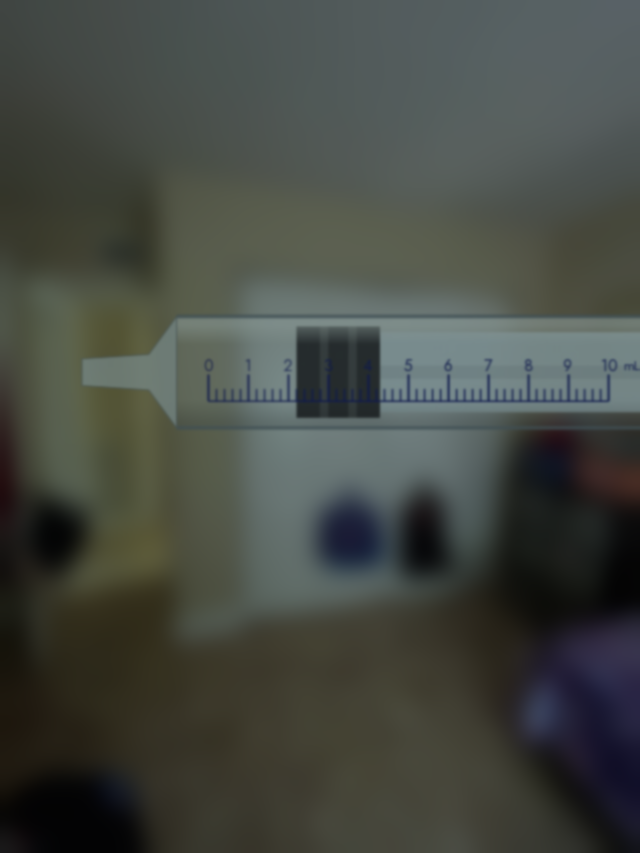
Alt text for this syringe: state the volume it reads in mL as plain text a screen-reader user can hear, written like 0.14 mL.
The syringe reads 2.2 mL
